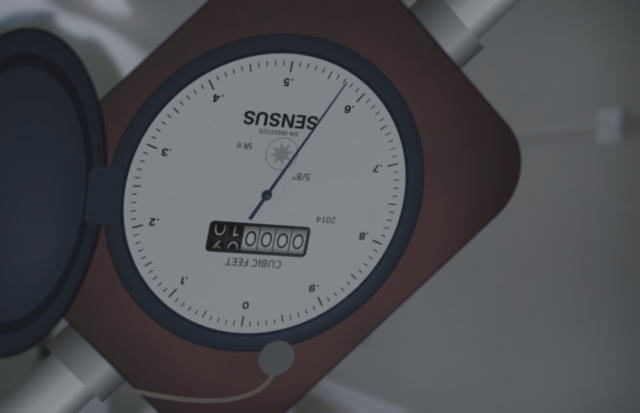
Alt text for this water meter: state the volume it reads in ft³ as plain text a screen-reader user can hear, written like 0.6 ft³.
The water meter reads 9.57 ft³
